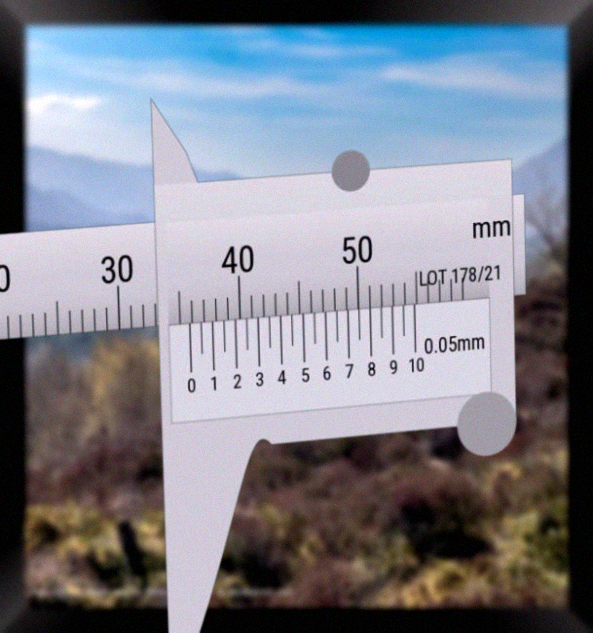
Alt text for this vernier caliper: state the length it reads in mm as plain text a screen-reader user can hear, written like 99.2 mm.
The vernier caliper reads 35.8 mm
